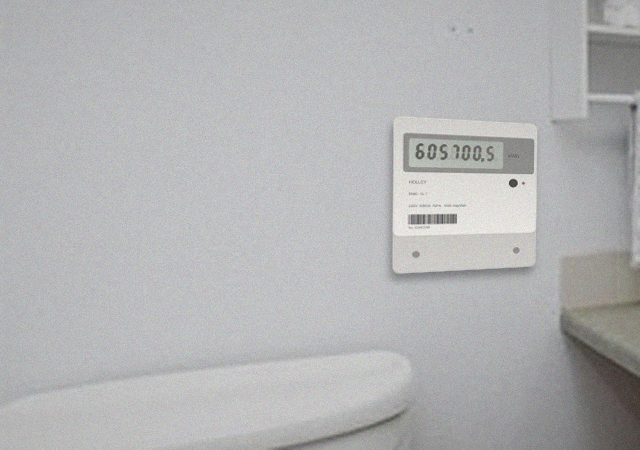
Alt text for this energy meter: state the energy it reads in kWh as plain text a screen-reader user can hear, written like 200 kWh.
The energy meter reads 605700.5 kWh
